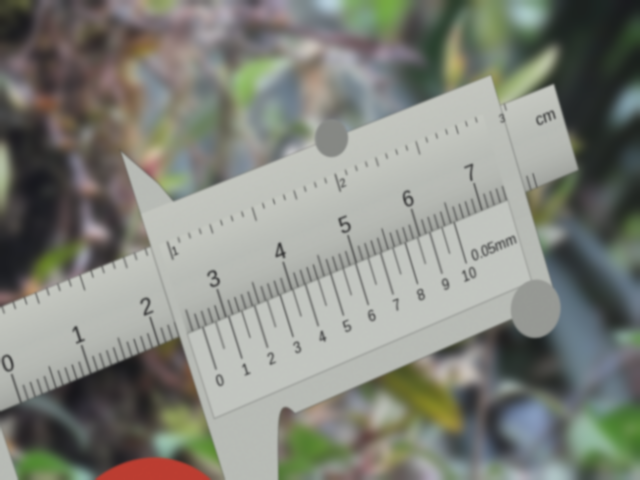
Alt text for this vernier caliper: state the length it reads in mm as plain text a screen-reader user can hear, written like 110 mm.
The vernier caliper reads 26.5 mm
